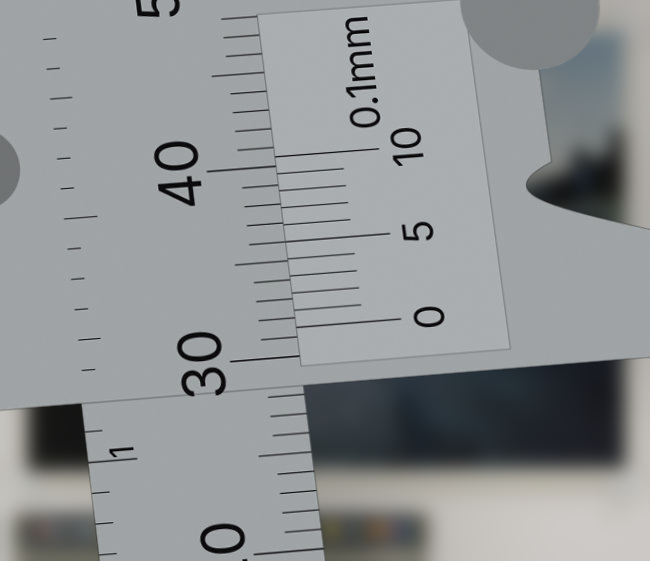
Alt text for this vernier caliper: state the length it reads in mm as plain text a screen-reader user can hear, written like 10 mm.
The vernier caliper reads 31.5 mm
